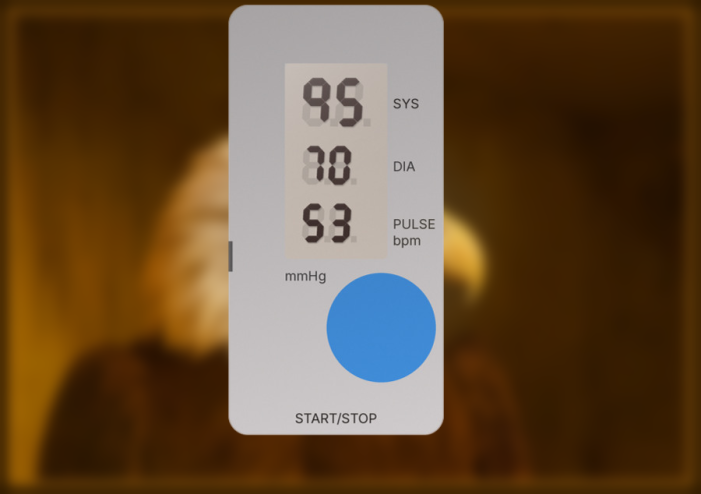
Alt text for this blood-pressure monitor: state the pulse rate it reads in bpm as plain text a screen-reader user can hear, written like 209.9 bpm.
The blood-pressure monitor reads 53 bpm
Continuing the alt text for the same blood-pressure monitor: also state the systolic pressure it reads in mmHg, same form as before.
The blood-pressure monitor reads 95 mmHg
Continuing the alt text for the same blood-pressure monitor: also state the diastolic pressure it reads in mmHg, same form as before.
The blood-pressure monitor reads 70 mmHg
